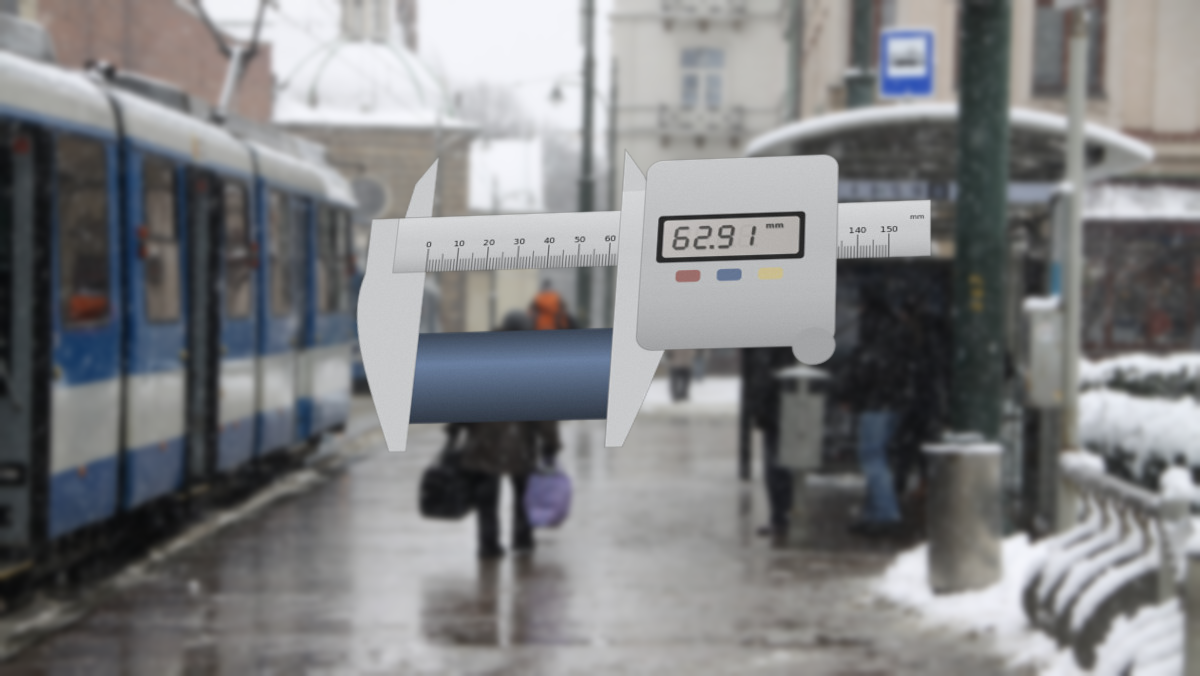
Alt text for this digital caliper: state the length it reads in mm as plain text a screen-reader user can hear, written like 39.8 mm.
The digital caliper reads 62.91 mm
